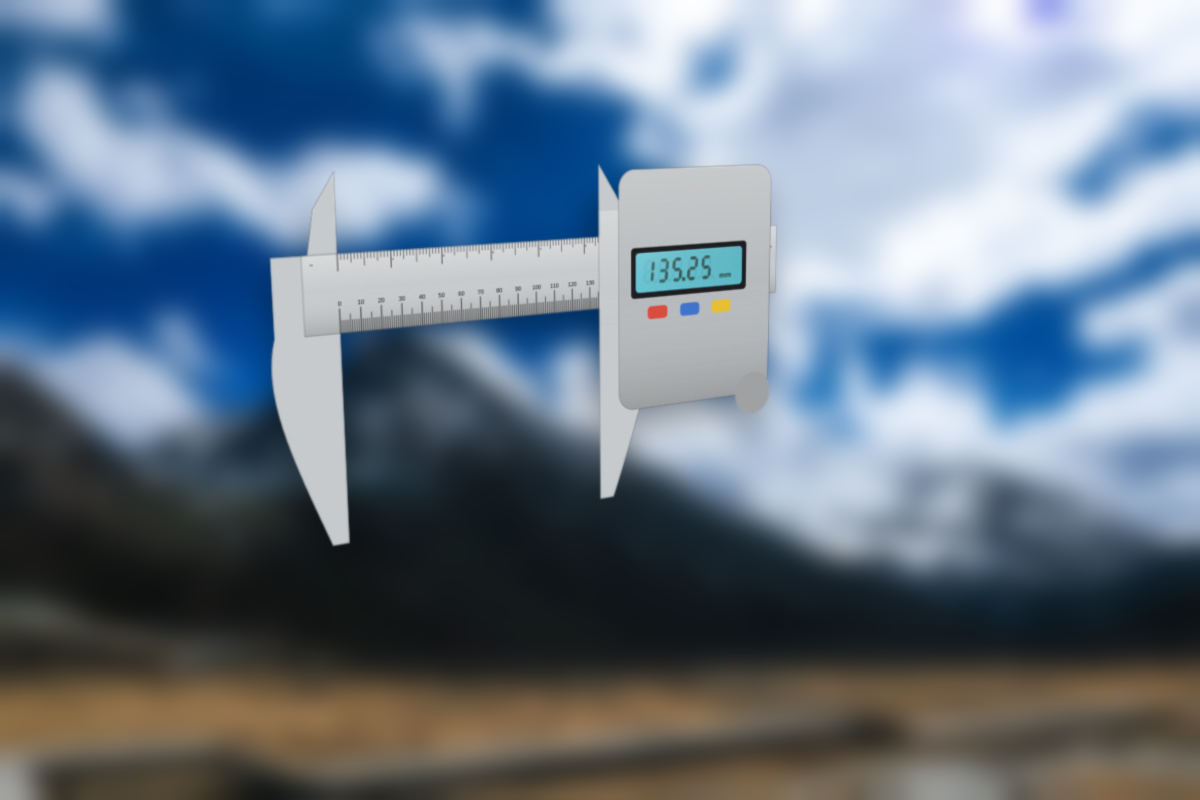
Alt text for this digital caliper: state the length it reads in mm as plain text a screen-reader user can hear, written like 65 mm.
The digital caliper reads 135.25 mm
